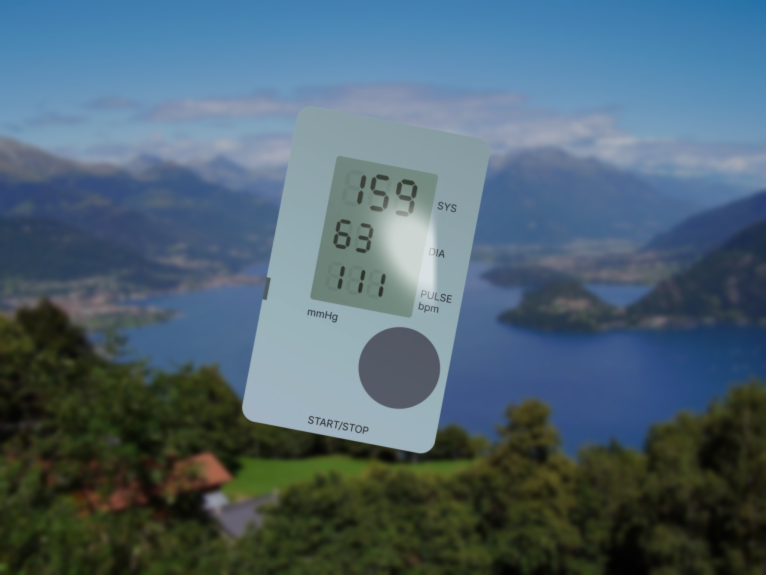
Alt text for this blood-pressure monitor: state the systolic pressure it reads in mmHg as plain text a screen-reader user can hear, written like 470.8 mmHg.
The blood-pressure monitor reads 159 mmHg
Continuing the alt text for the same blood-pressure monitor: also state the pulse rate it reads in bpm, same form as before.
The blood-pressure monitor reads 111 bpm
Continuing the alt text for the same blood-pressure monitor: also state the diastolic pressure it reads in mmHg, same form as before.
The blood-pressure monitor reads 63 mmHg
